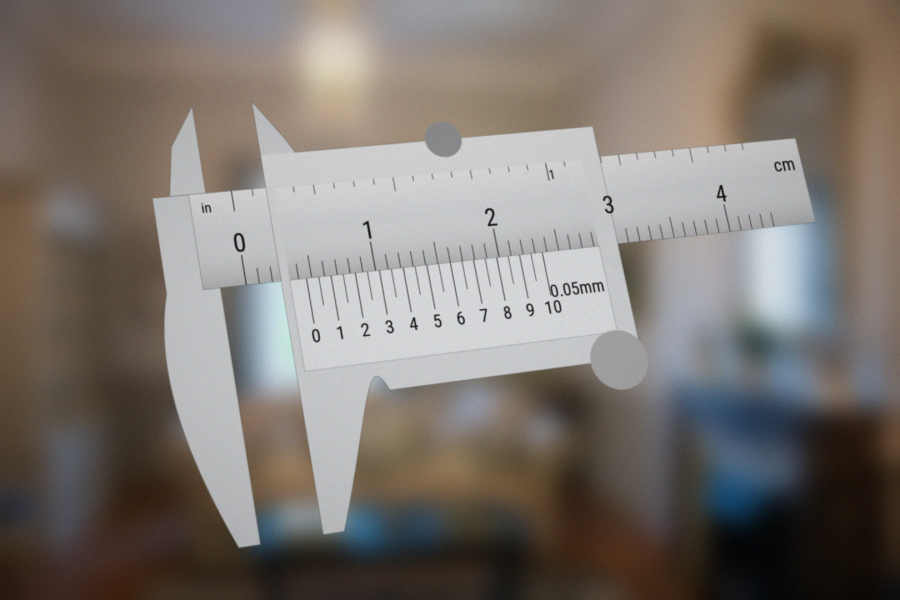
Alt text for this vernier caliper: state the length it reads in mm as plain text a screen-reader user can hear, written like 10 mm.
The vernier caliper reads 4.6 mm
